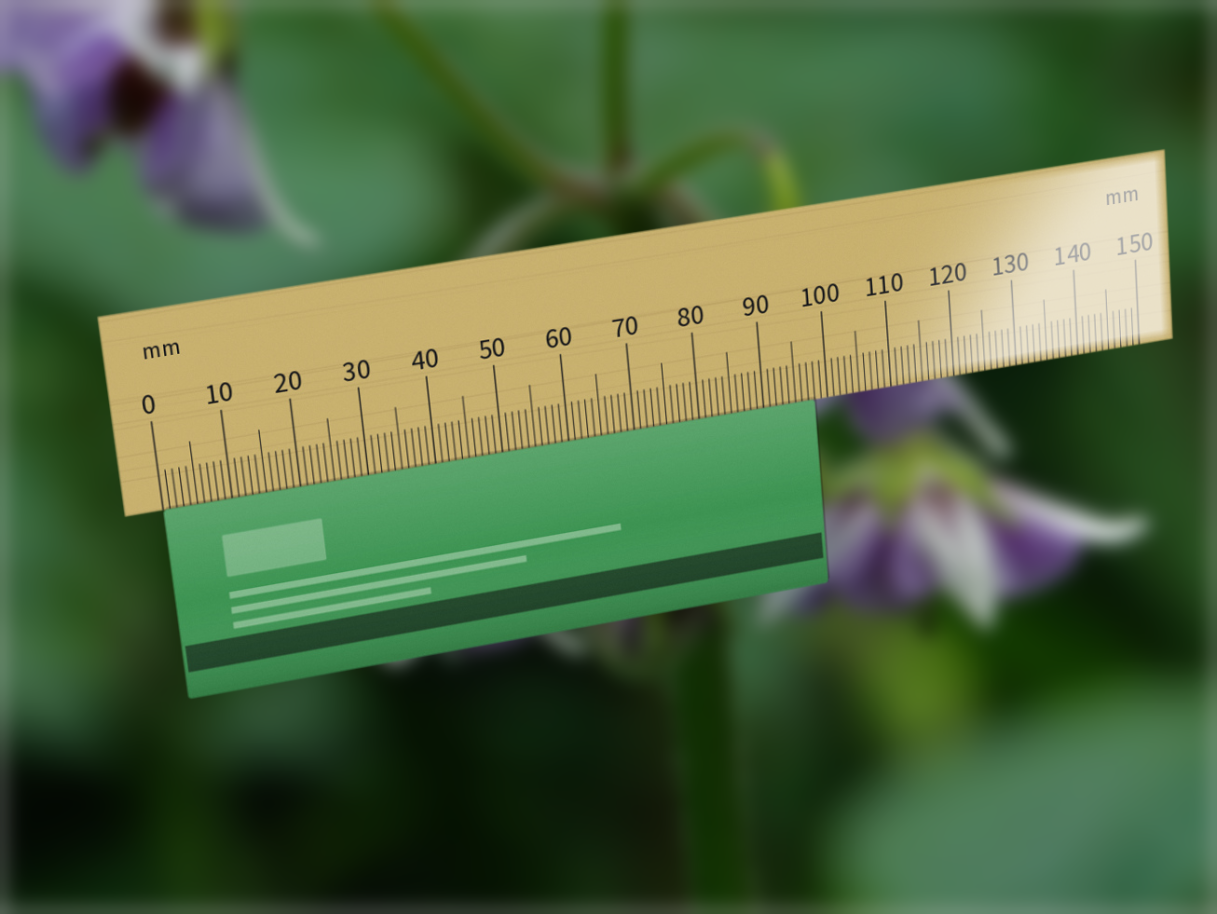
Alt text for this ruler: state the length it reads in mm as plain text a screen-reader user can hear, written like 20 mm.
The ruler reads 98 mm
